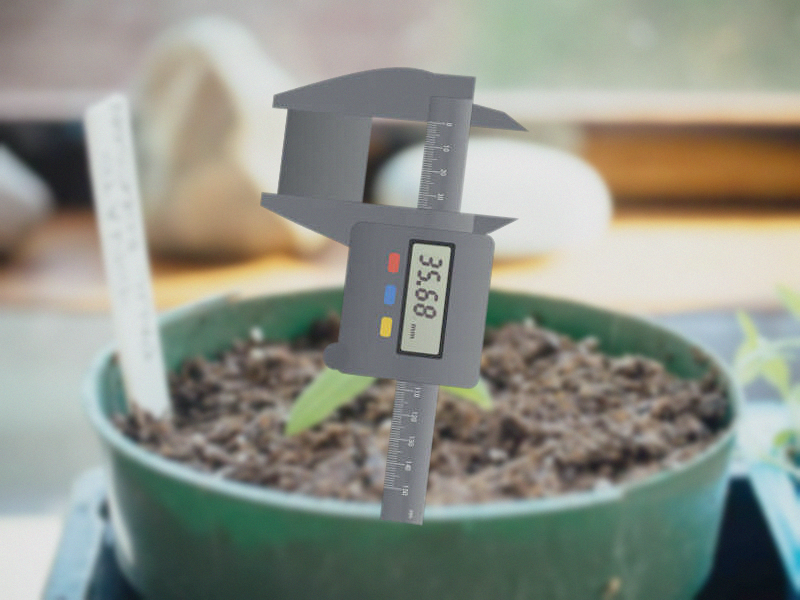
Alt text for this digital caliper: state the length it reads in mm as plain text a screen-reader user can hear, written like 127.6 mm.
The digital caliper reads 35.68 mm
